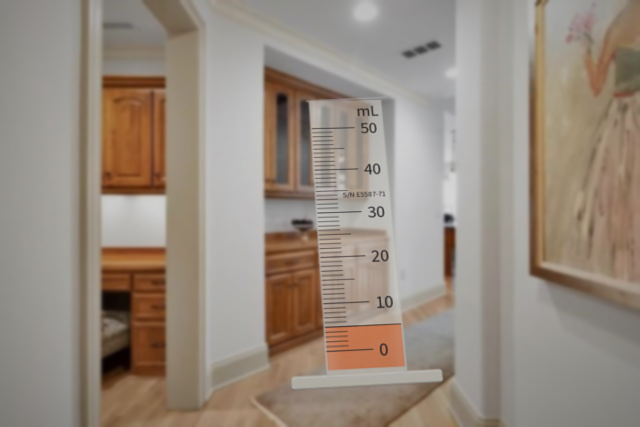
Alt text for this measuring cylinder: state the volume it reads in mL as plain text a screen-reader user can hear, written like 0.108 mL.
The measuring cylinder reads 5 mL
